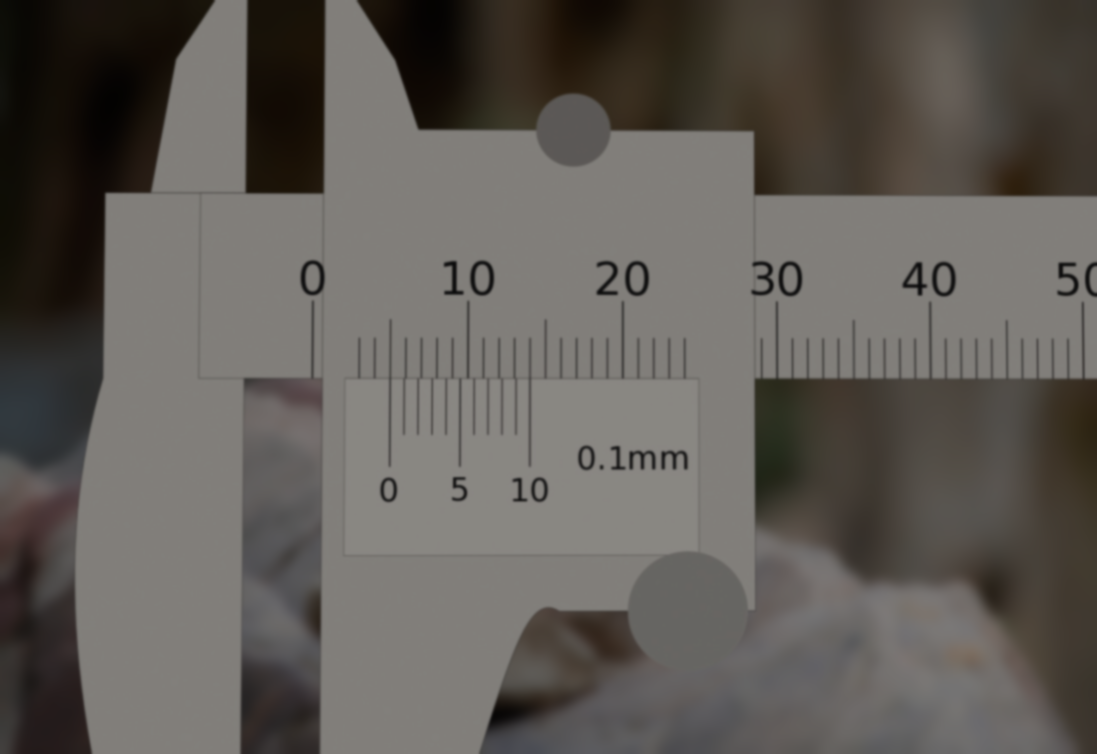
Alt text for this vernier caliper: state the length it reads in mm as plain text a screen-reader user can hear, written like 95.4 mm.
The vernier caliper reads 5.0 mm
